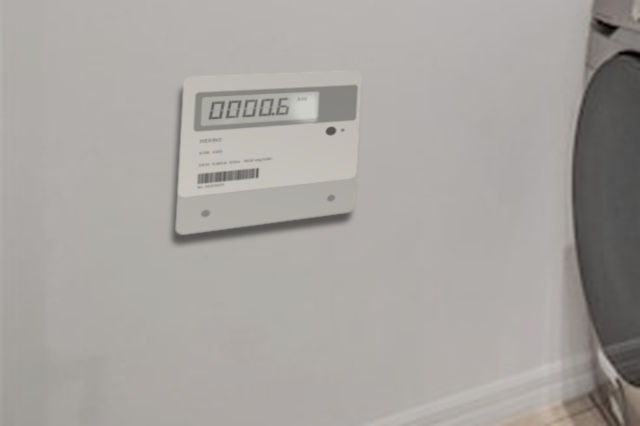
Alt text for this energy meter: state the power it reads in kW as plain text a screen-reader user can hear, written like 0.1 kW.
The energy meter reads 0.6 kW
